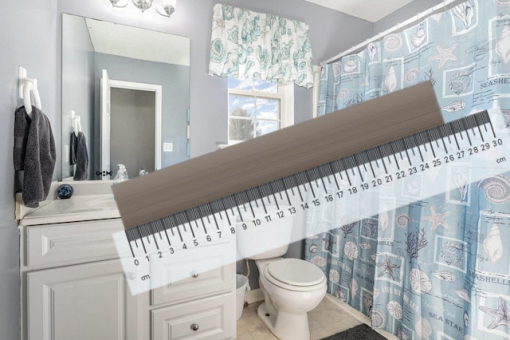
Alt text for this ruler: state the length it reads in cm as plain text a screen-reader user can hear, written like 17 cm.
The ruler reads 26.5 cm
